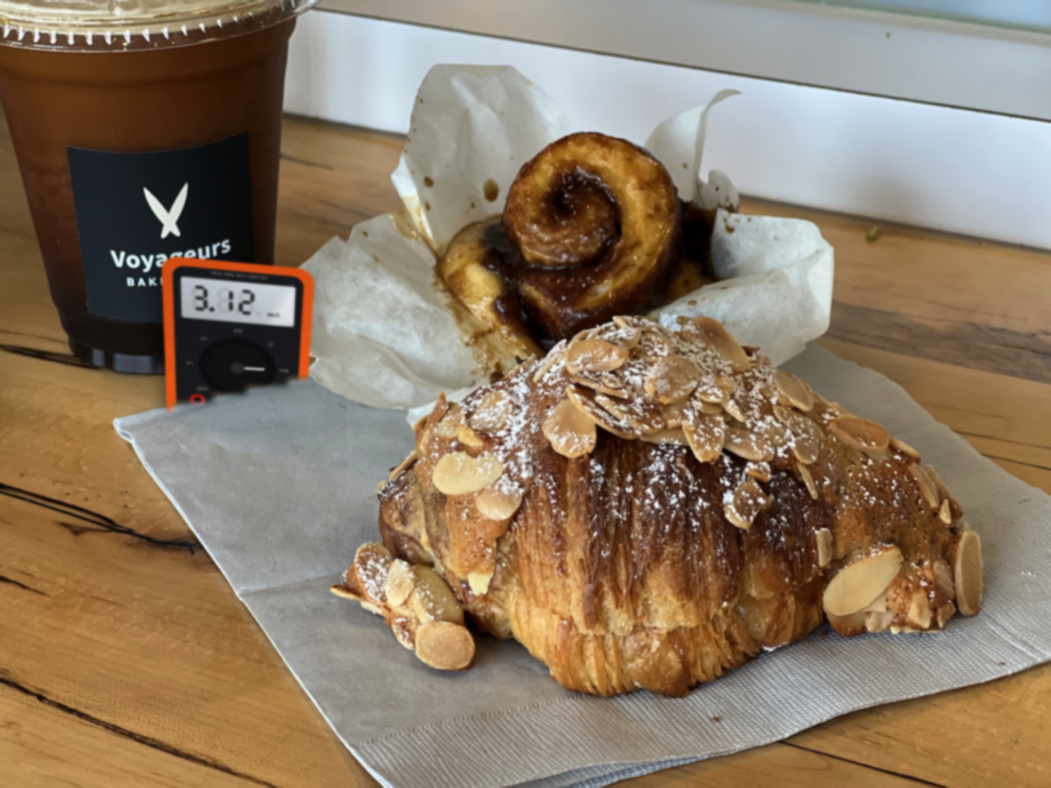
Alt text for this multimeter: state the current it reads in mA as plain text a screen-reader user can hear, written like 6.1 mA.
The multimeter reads 3.12 mA
